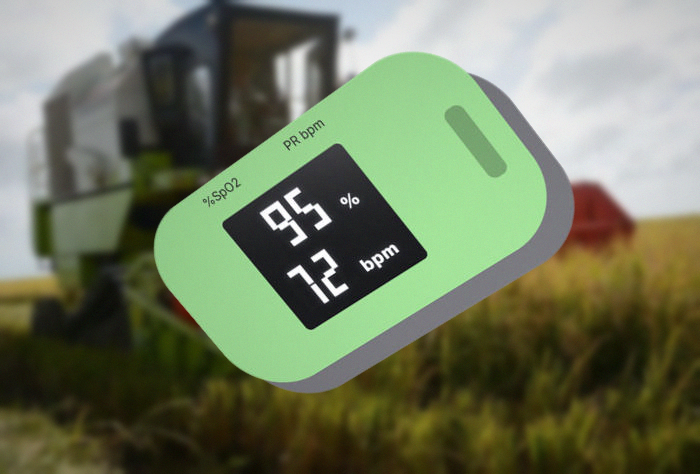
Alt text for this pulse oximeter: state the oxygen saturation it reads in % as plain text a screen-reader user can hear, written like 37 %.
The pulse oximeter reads 95 %
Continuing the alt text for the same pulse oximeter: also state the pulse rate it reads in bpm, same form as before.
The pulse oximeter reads 72 bpm
